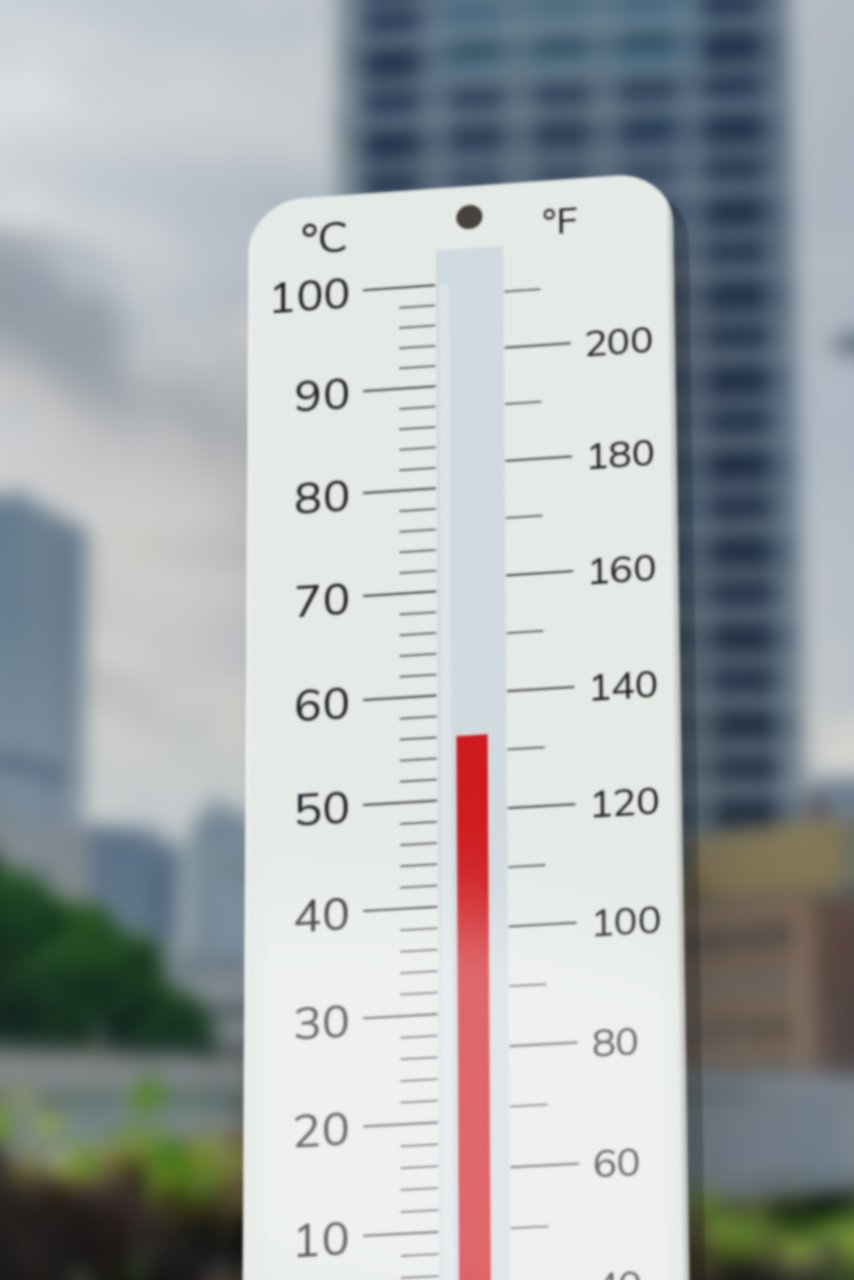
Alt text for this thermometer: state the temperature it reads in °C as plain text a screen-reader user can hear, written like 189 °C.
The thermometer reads 56 °C
